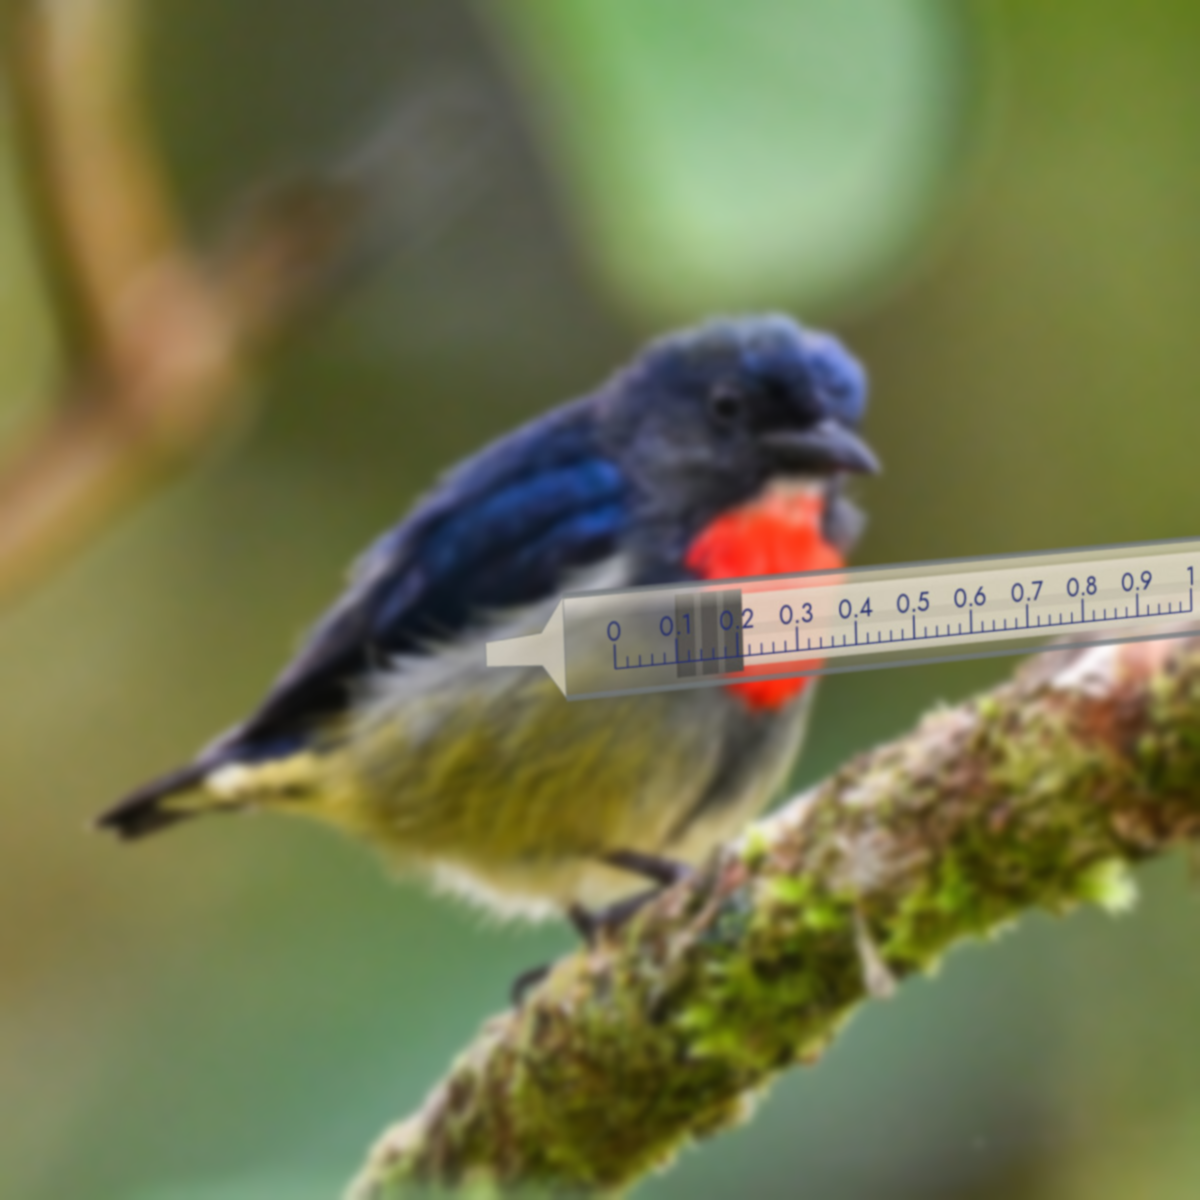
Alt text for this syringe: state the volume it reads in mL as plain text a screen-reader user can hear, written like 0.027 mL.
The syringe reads 0.1 mL
